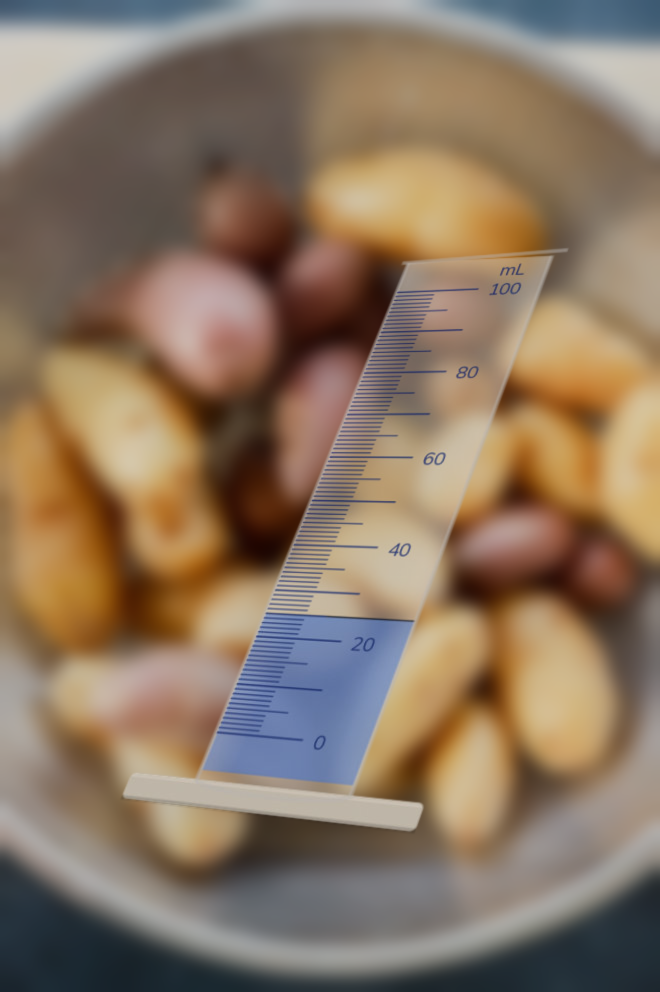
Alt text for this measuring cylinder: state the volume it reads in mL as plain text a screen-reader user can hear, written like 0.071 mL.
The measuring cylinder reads 25 mL
